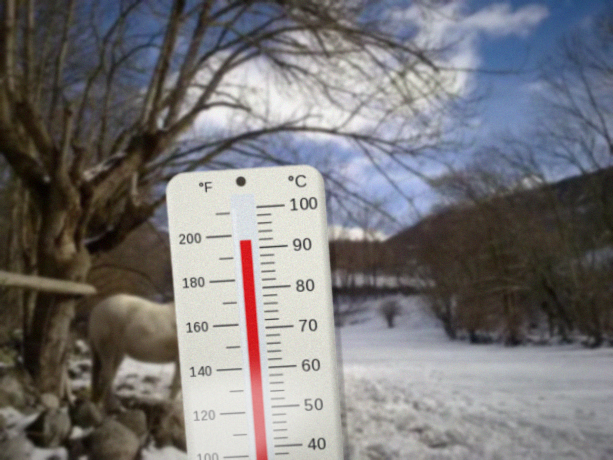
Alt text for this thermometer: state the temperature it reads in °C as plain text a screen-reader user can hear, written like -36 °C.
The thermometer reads 92 °C
